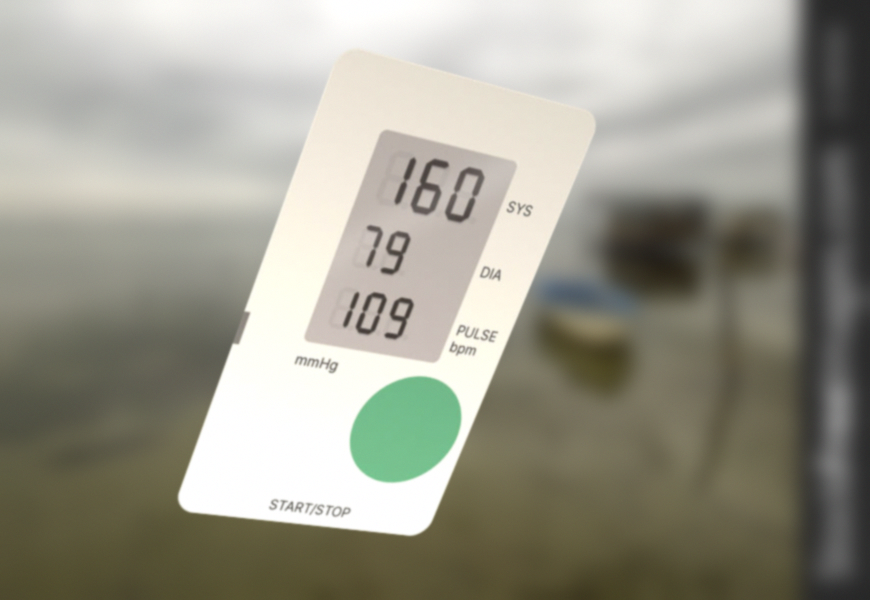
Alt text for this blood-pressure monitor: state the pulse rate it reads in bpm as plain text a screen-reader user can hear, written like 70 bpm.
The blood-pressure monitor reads 109 bpm
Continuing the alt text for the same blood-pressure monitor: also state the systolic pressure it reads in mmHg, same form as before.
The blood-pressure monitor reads 160 mmHg
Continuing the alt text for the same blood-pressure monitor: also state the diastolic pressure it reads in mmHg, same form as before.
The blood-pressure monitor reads 79 mmHg
